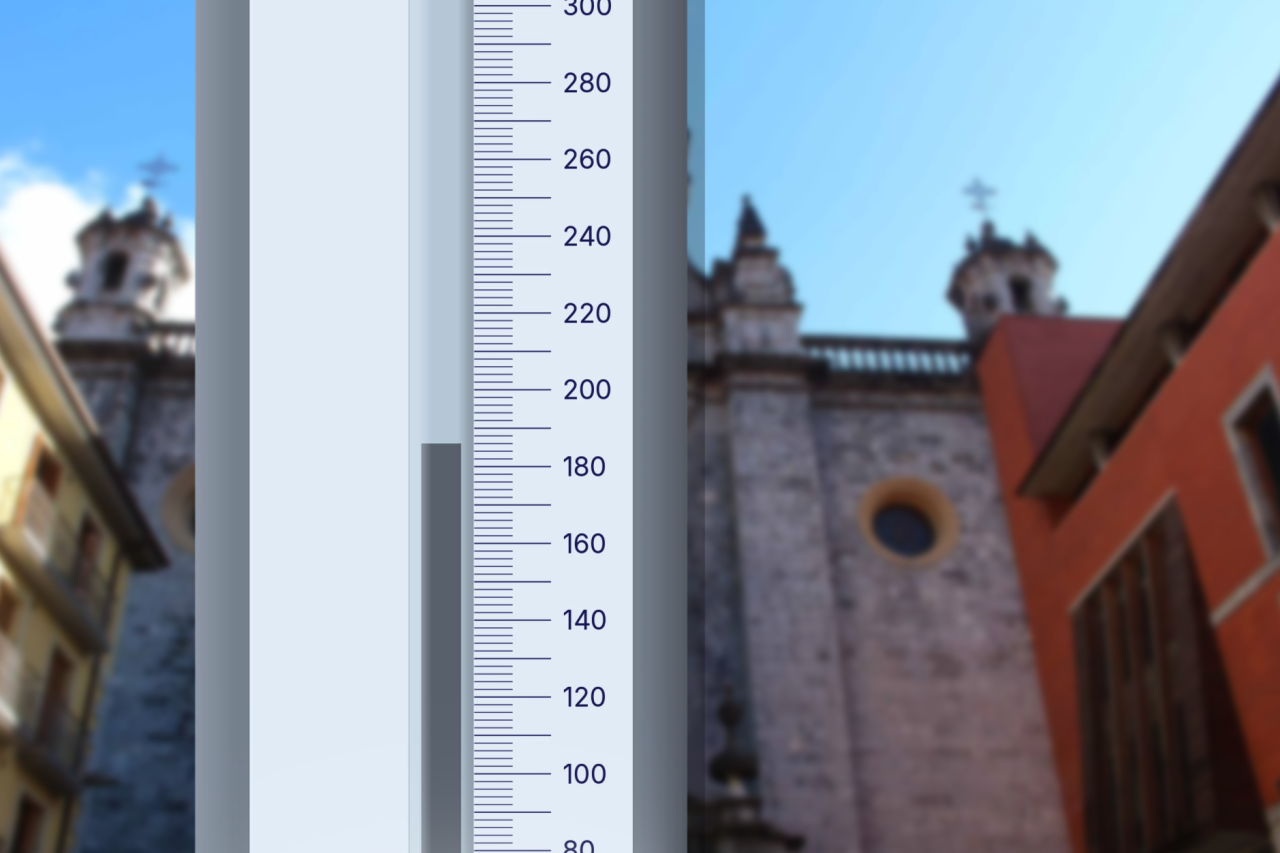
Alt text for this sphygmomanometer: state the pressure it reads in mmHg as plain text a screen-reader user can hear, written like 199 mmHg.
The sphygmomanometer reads 186 mmHg
